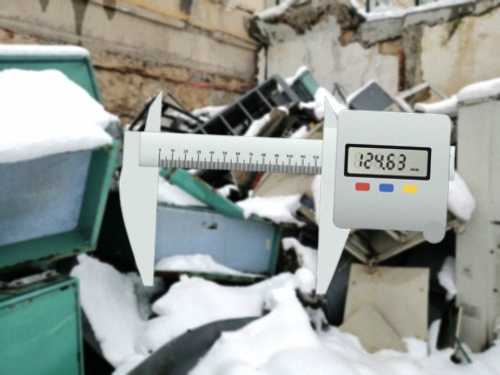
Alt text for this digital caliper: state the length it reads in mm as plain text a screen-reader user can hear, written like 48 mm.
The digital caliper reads 124.63 mm
